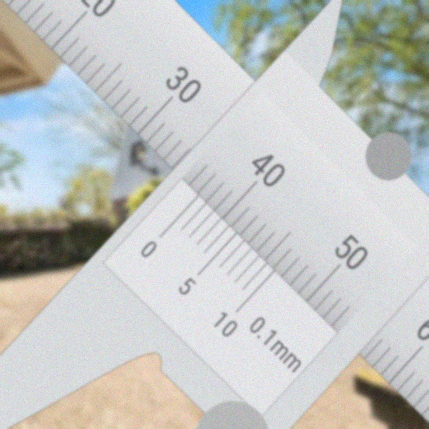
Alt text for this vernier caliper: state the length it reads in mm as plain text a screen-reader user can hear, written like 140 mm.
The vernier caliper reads 37.2 mm
